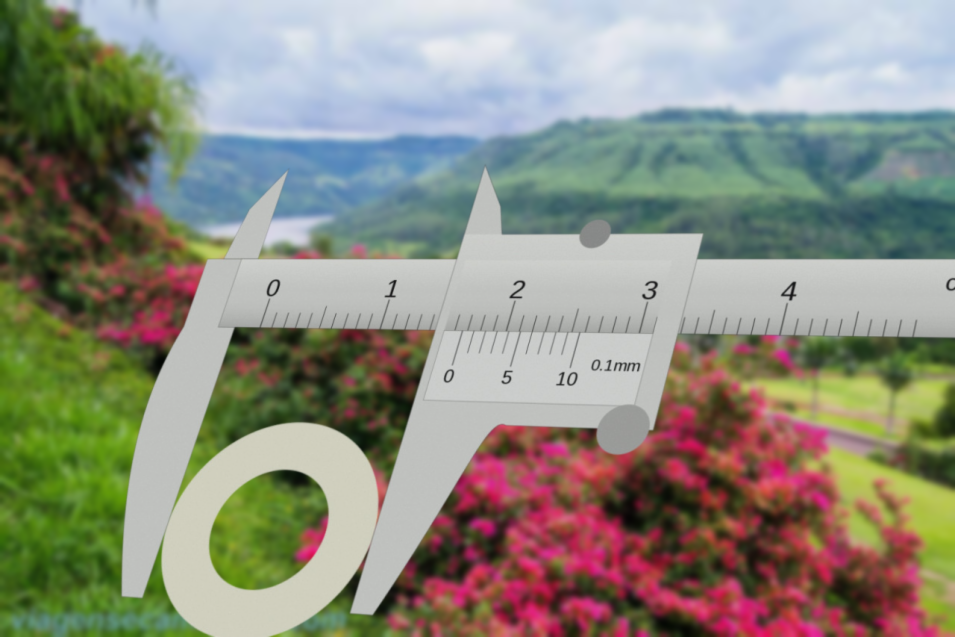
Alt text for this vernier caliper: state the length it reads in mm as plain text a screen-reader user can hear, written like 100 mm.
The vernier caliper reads 16.6 mm
